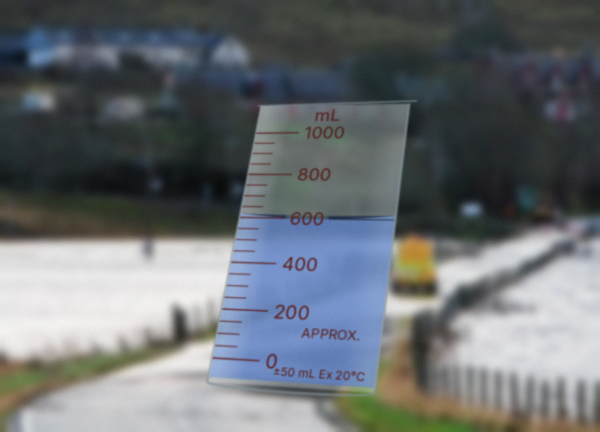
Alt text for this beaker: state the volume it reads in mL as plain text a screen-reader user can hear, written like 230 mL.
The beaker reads 600 mL
